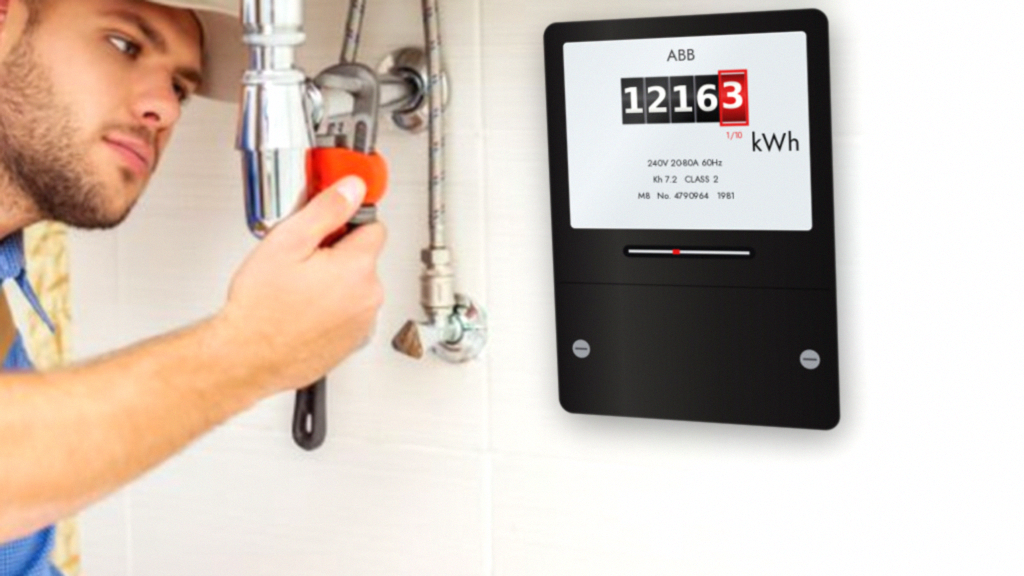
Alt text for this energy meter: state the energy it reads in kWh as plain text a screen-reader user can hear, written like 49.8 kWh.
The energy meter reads 1216.3 kWh
